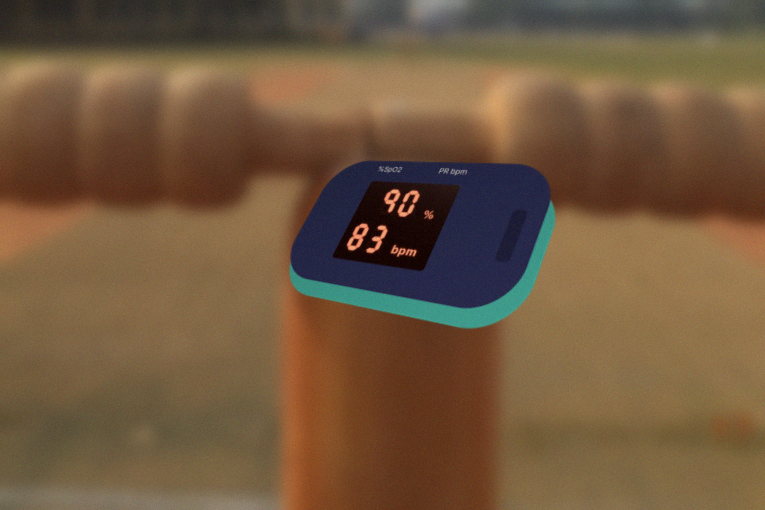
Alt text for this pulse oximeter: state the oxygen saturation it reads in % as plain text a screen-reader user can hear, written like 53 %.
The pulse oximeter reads 90 %
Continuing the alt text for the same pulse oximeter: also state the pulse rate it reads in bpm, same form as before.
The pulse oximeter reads 83 bpm
